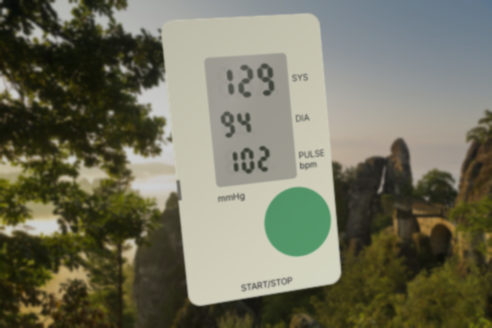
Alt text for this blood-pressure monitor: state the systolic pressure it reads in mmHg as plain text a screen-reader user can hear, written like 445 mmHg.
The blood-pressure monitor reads 129 mmHg
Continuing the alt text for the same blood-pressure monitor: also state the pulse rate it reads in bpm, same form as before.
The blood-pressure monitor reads 102 bpm
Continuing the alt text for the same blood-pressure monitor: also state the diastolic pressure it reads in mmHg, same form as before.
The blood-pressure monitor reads 94 mmHg
